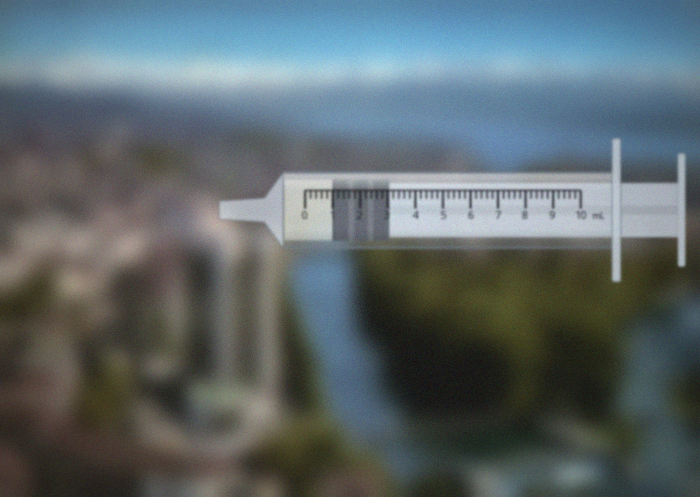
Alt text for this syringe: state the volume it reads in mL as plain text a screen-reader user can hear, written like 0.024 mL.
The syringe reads 1 mL
